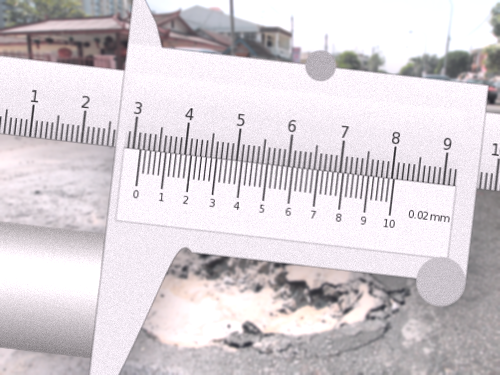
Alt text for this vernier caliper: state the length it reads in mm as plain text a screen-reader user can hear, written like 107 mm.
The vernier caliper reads 31.4 mm
